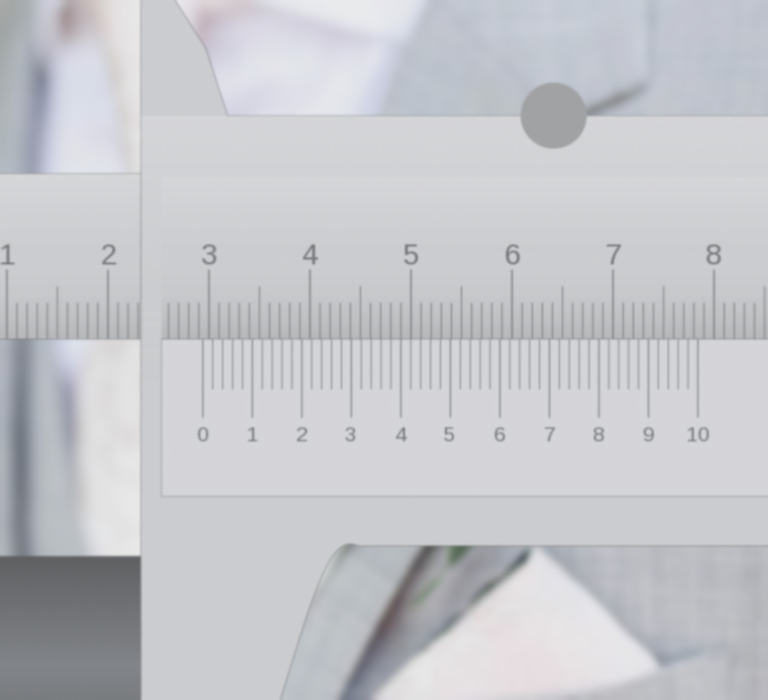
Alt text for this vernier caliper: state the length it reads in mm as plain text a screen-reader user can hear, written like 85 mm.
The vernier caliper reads 29.4 mm
